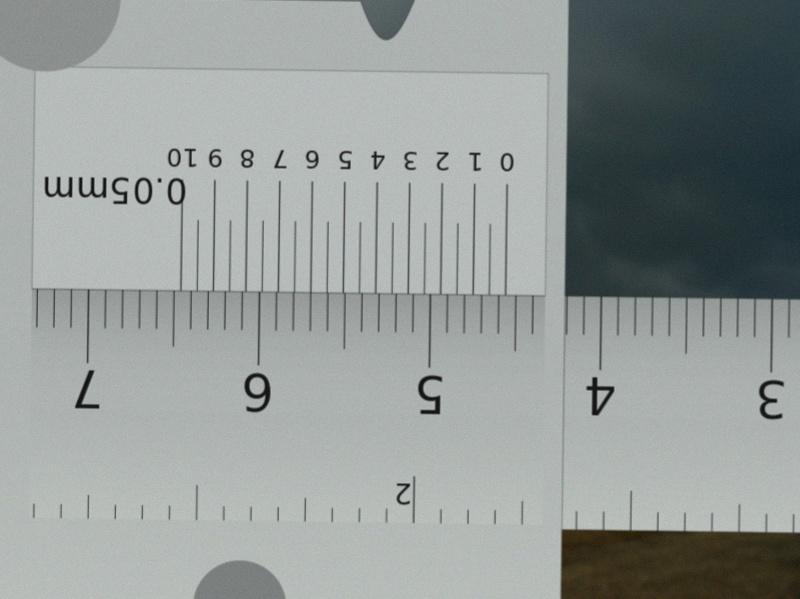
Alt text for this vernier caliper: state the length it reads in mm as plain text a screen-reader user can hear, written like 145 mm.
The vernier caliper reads 45.6 mm
